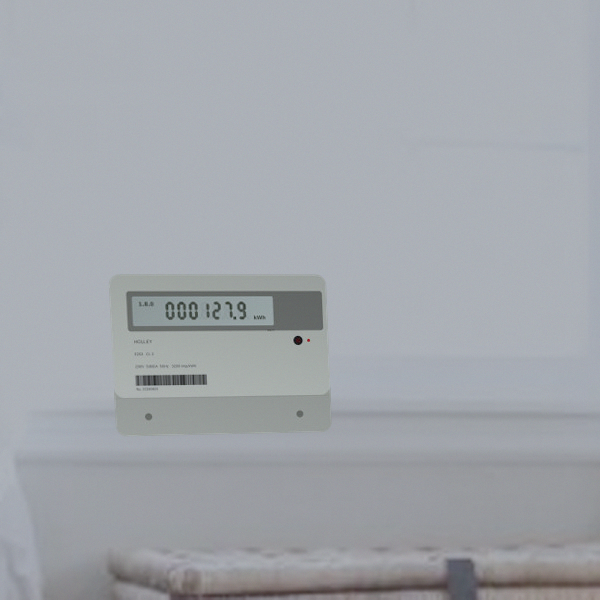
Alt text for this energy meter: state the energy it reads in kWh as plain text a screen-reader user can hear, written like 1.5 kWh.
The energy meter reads 127.9 kWh
